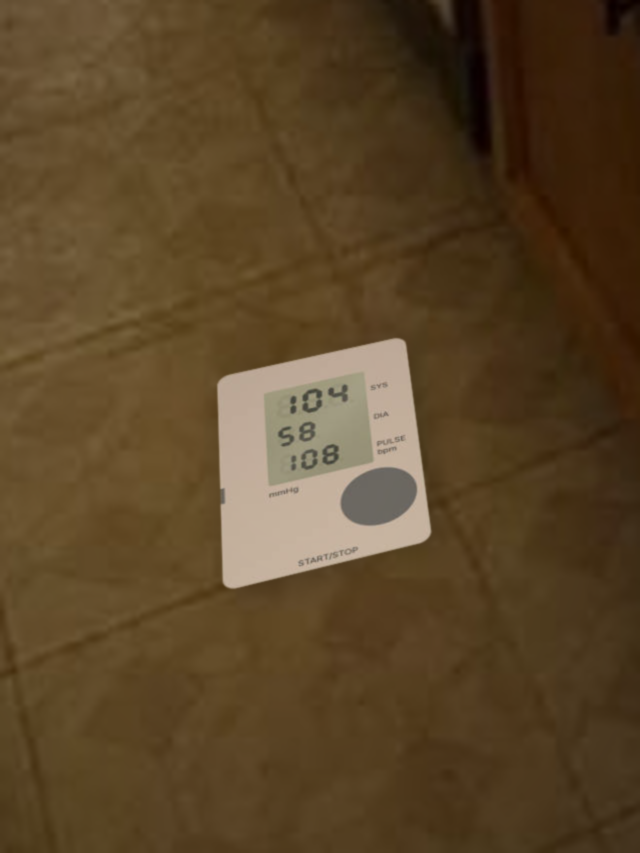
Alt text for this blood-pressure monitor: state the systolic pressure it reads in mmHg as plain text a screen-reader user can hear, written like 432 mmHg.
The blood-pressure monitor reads 104 mmHg
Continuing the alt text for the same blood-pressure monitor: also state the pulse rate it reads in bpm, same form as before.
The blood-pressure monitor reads 108 bpm
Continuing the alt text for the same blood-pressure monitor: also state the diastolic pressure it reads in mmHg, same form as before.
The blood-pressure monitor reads 58 mmHg
